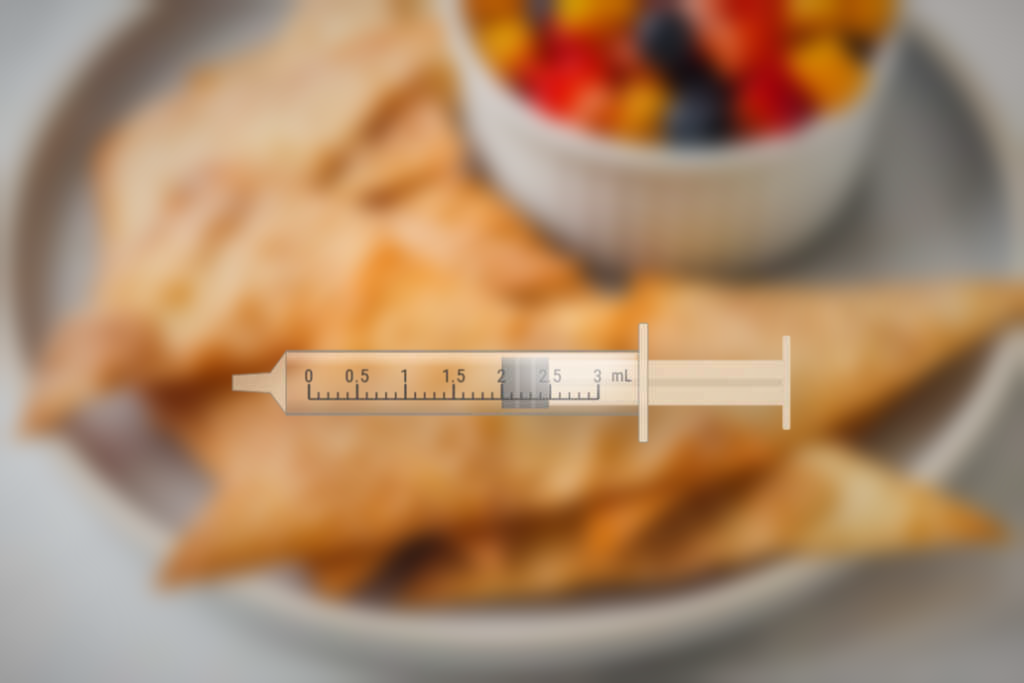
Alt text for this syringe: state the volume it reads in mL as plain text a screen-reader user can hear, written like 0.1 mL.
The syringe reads 2 mL
